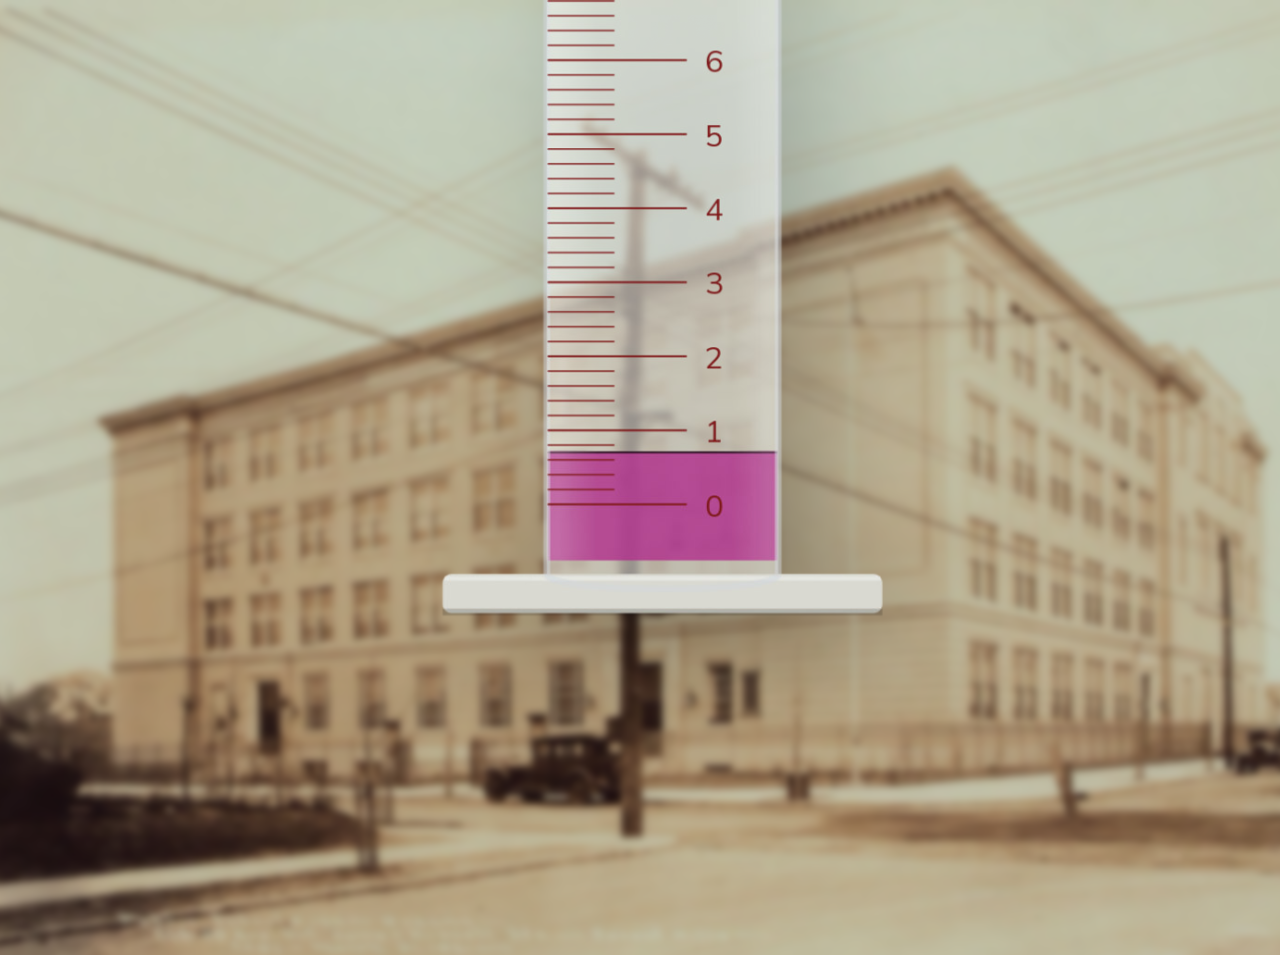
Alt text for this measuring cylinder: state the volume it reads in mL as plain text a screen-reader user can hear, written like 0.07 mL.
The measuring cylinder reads 0.7 mL
